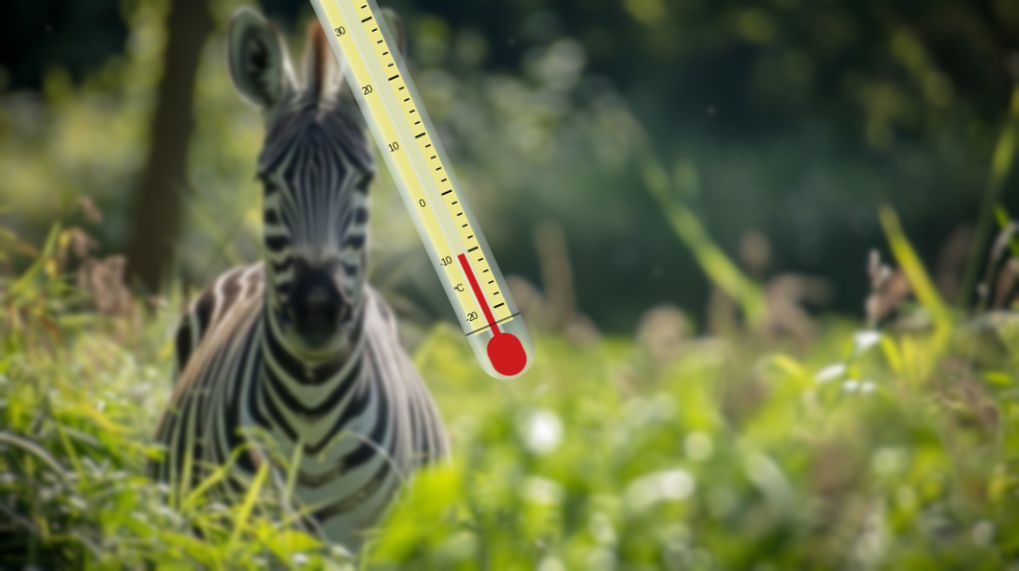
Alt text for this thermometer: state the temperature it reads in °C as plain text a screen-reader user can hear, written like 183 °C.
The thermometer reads -10 °C
